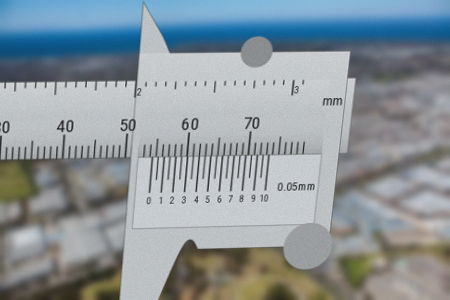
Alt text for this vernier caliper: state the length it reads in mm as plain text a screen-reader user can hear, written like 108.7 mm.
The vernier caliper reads 54.4 mm
